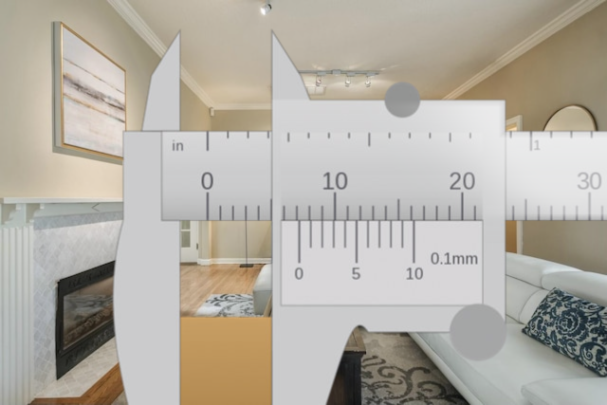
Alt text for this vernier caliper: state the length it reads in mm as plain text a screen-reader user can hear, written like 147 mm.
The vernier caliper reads 7.2 mm
